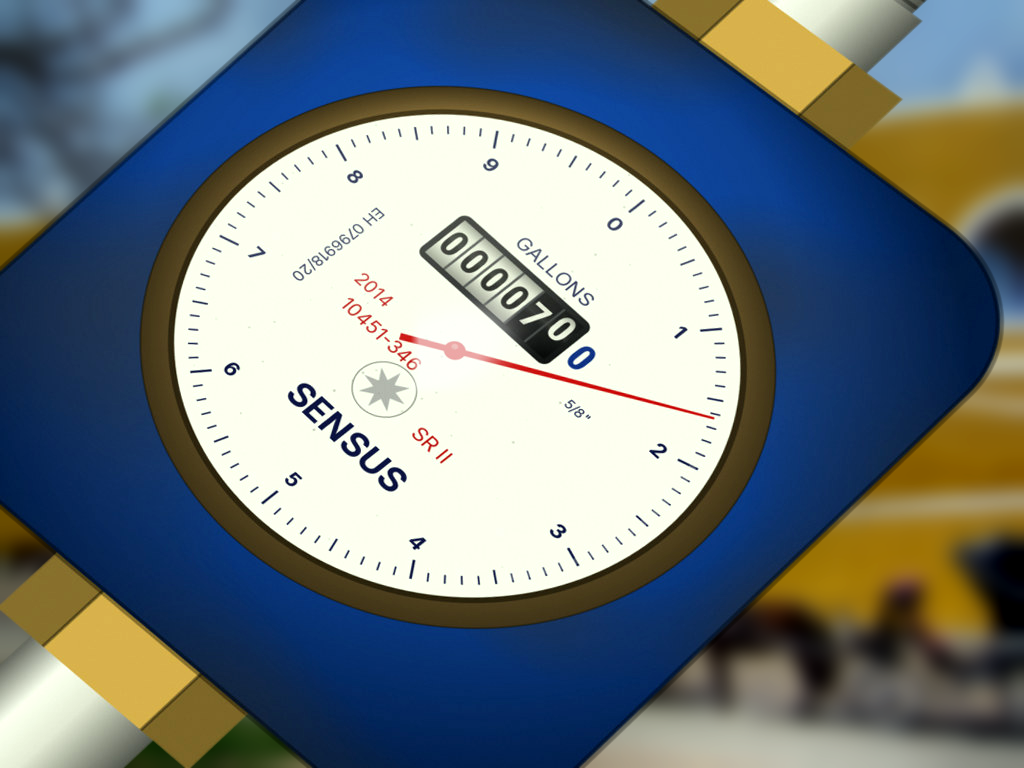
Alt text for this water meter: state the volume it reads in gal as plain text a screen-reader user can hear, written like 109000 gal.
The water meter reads 701.6 gal
